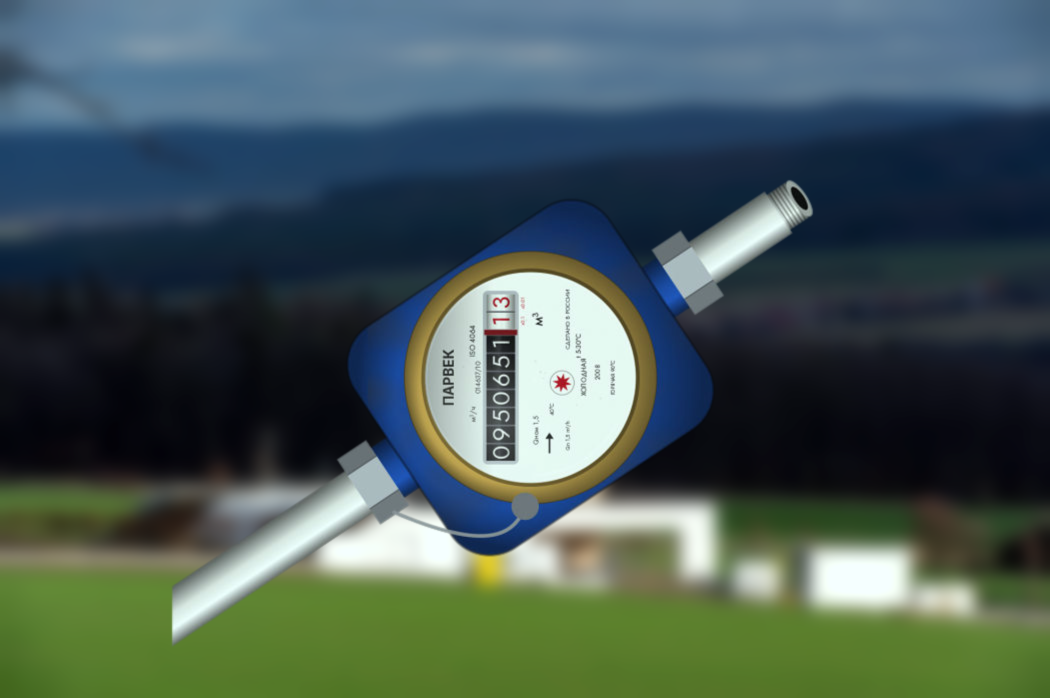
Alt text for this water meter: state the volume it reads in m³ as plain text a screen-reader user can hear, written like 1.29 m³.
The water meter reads 950651.13 m³
